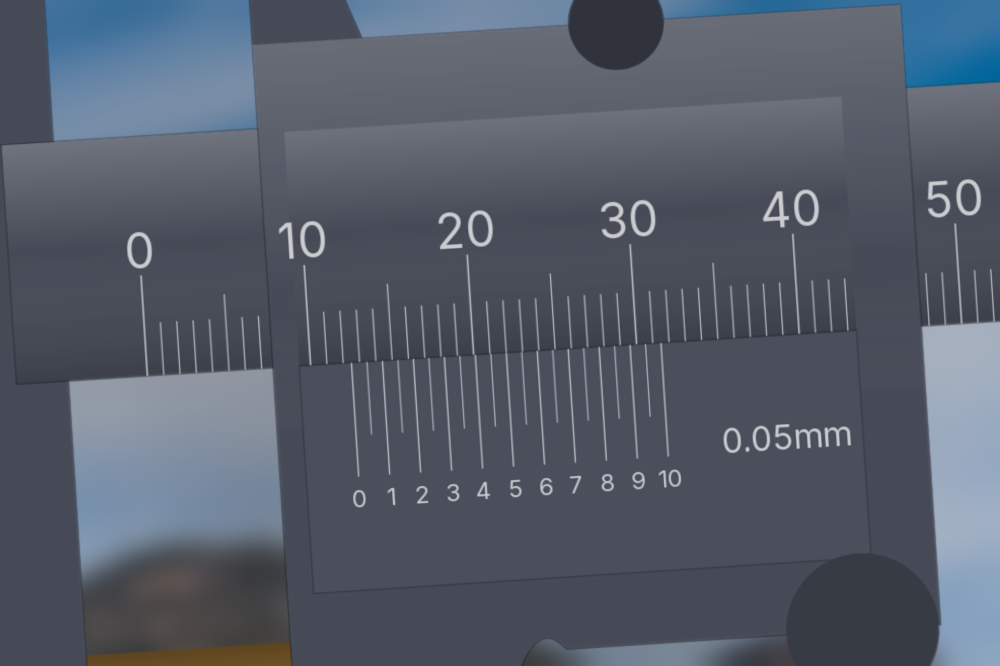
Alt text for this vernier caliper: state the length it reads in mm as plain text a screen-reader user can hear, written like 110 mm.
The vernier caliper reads 12.5 mm
